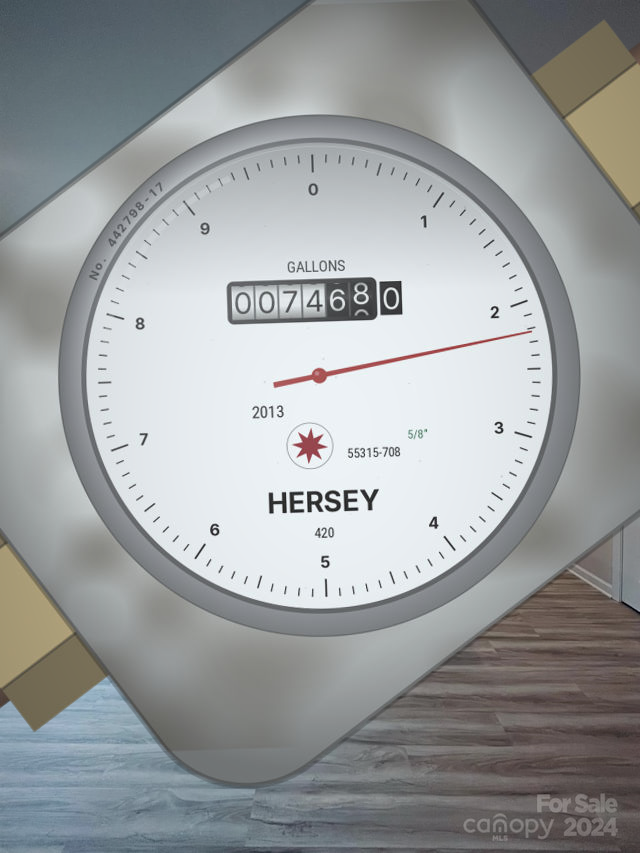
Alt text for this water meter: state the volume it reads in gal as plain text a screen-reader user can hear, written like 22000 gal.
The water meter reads 74682.2 gal
